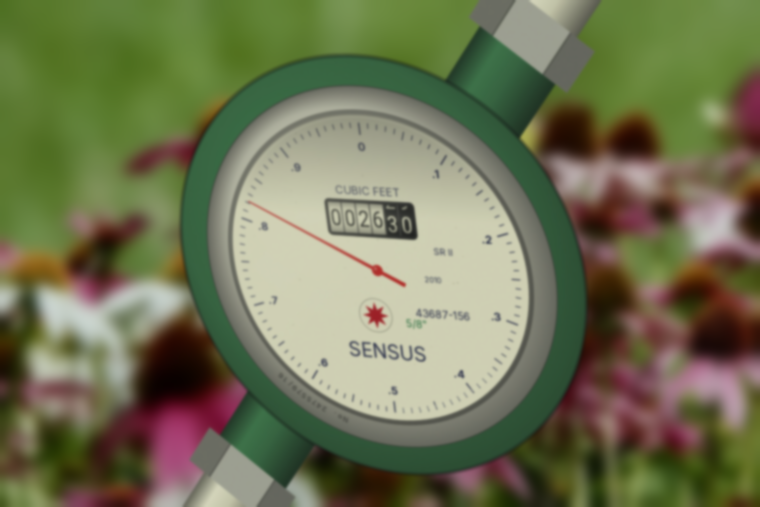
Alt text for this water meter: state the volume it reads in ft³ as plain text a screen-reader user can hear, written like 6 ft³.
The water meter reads 2629.82 ft³
